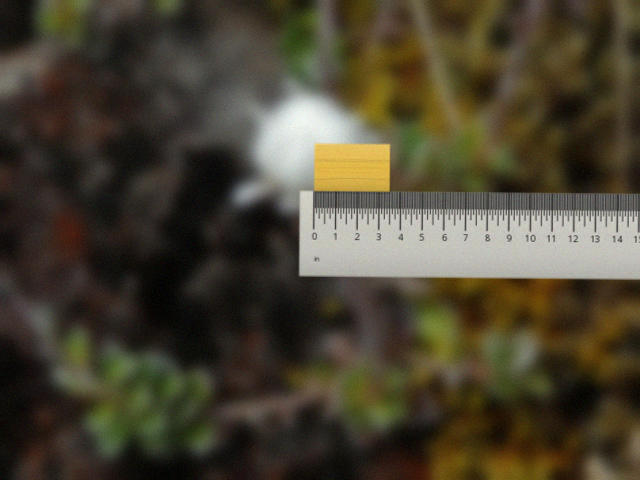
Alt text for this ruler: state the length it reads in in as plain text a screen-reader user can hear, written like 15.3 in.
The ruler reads 3.5 in
